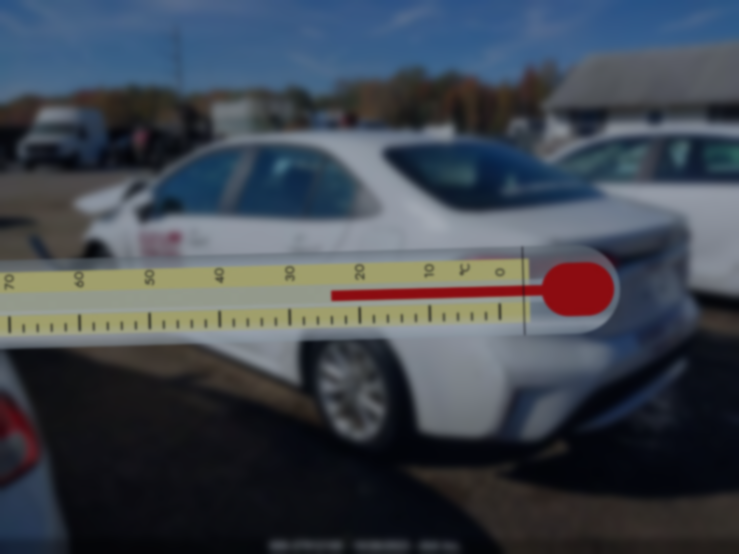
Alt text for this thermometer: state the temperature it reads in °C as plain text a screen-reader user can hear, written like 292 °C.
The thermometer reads 24 °C
